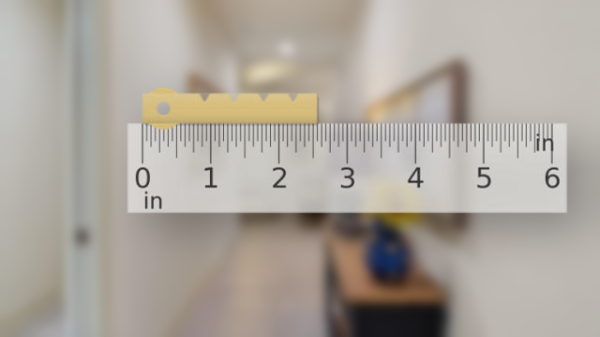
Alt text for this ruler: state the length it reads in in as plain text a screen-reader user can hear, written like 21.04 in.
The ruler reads 2.5625 in
